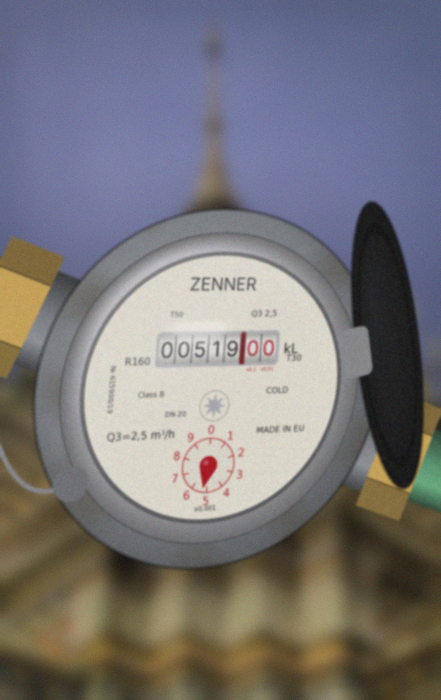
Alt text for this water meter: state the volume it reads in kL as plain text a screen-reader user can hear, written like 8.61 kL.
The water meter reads 519.005 kL
